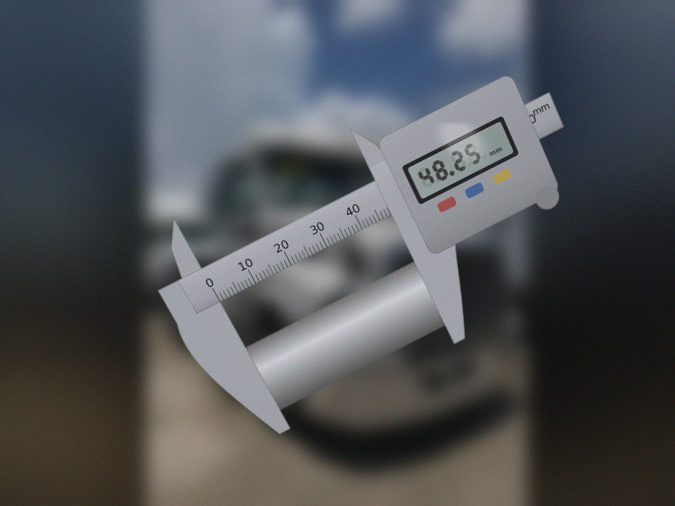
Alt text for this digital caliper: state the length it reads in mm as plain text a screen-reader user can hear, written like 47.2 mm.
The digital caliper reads 48.25 mm
